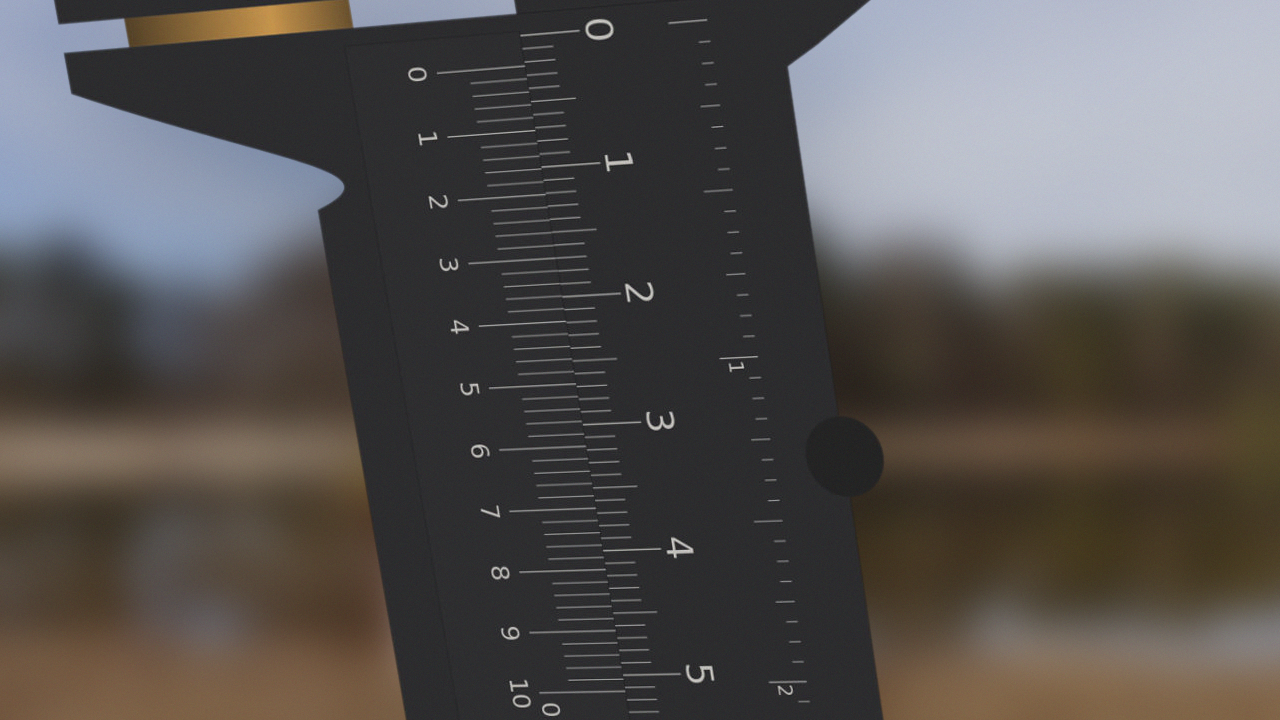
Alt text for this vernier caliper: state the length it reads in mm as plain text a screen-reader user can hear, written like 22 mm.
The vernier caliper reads 2.3 mm
